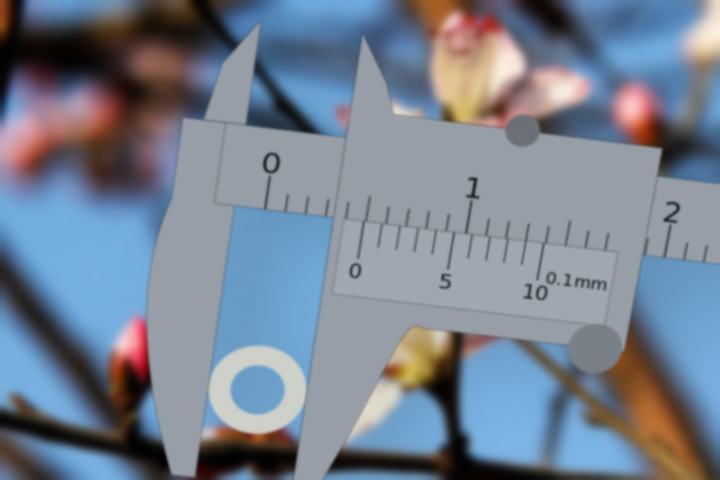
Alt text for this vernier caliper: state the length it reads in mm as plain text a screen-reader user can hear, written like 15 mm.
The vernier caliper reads 4.9 mm
